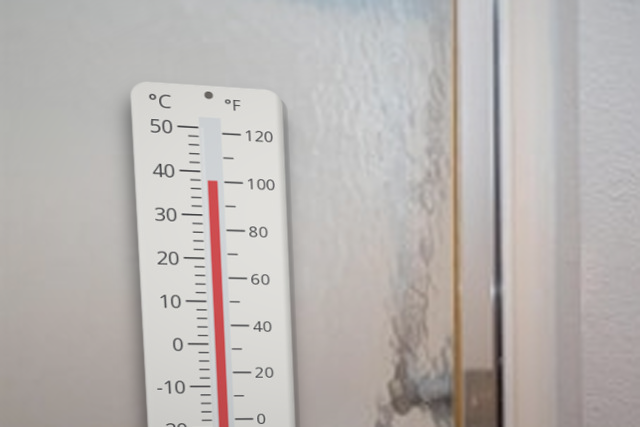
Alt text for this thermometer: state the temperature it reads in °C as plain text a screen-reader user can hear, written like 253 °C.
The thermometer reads 38 °C
